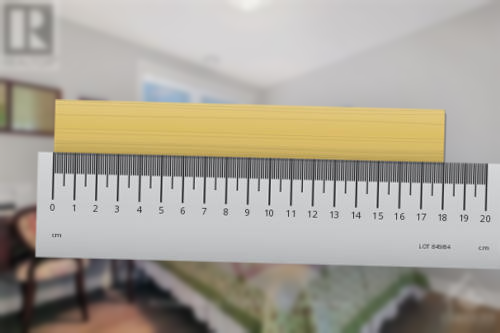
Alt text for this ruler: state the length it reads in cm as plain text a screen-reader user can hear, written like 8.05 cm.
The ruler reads 18 cm
